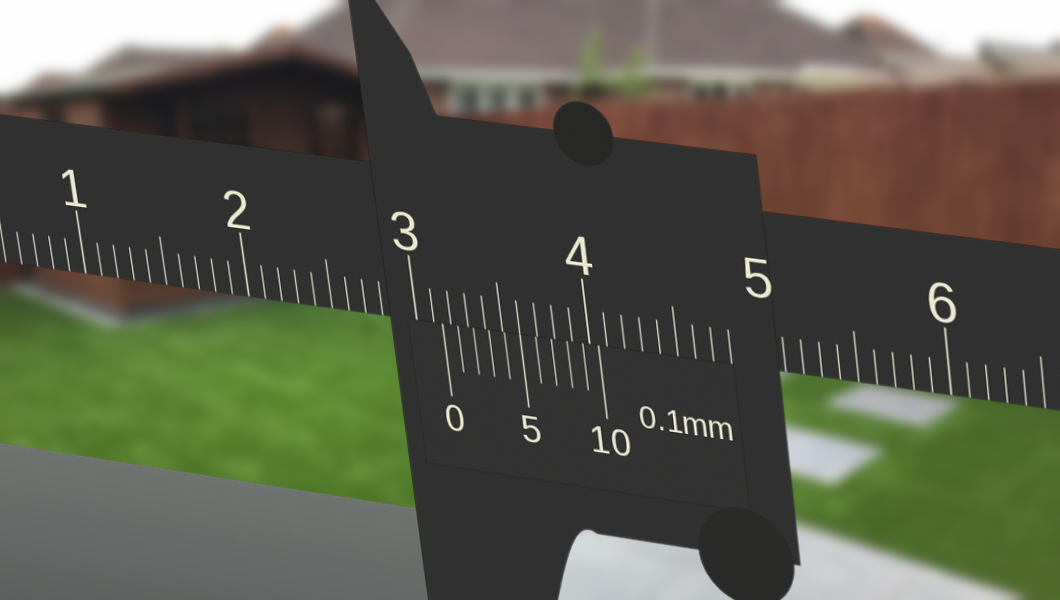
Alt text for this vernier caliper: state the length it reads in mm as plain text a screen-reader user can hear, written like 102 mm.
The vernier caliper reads 31.5 mm
